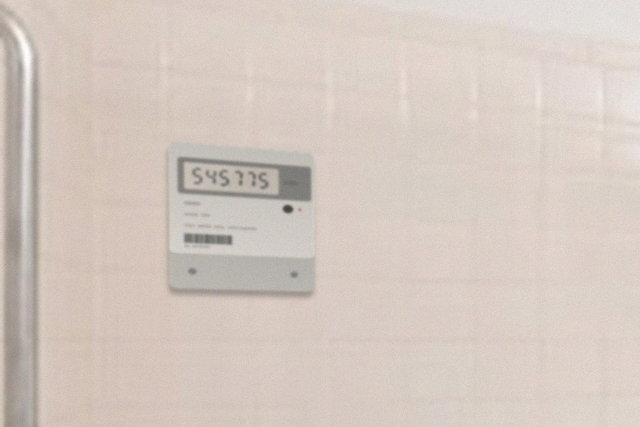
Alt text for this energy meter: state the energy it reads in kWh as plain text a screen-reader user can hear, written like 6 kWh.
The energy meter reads 545775 kWh
